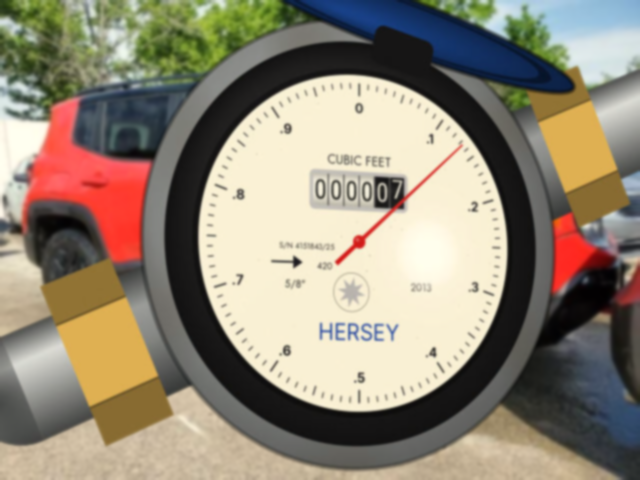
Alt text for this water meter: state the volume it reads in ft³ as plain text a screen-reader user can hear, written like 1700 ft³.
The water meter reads 7.13 ft³
